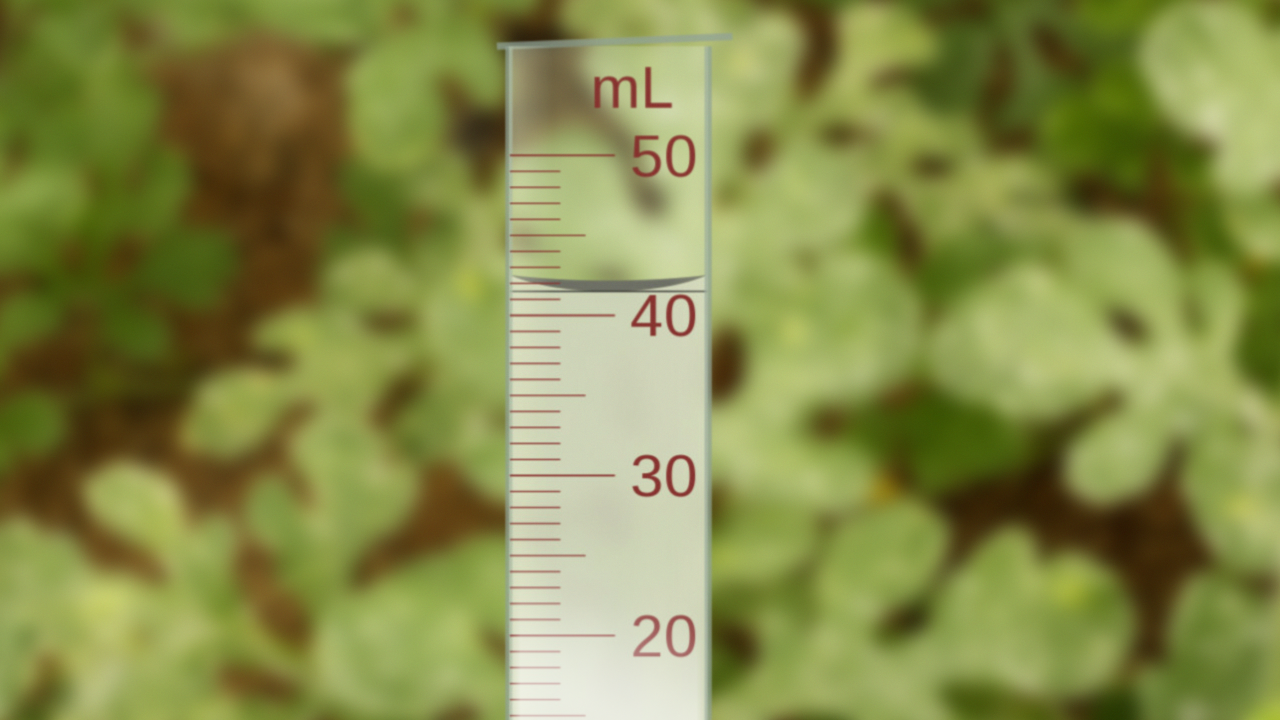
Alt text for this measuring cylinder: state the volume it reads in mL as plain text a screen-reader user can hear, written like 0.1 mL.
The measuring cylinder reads 41.5 mL
